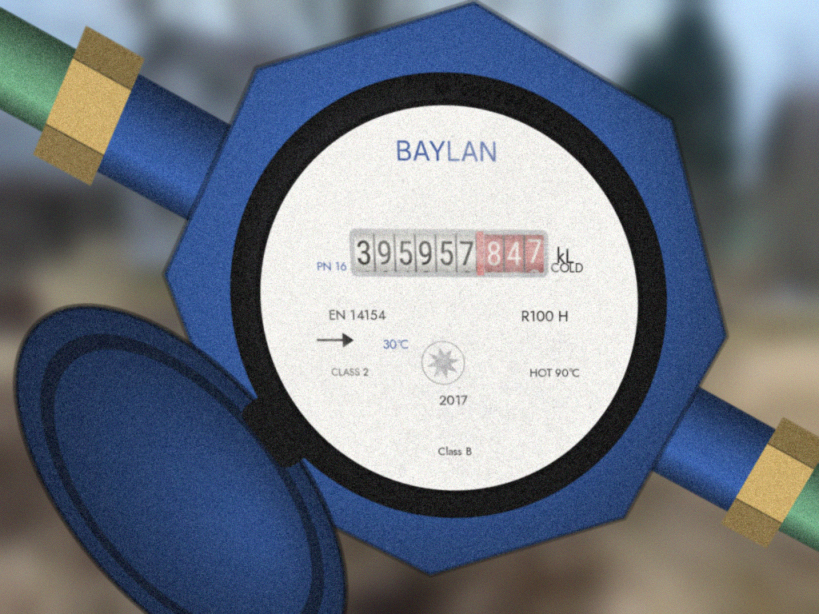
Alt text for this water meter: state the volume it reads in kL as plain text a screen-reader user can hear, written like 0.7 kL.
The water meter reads 395957.847 kL
